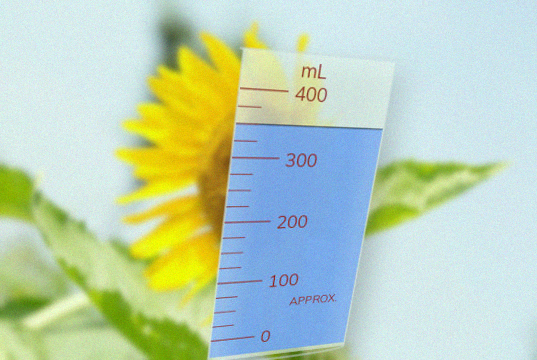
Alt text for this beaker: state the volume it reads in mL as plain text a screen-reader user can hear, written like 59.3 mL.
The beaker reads 350 mL
